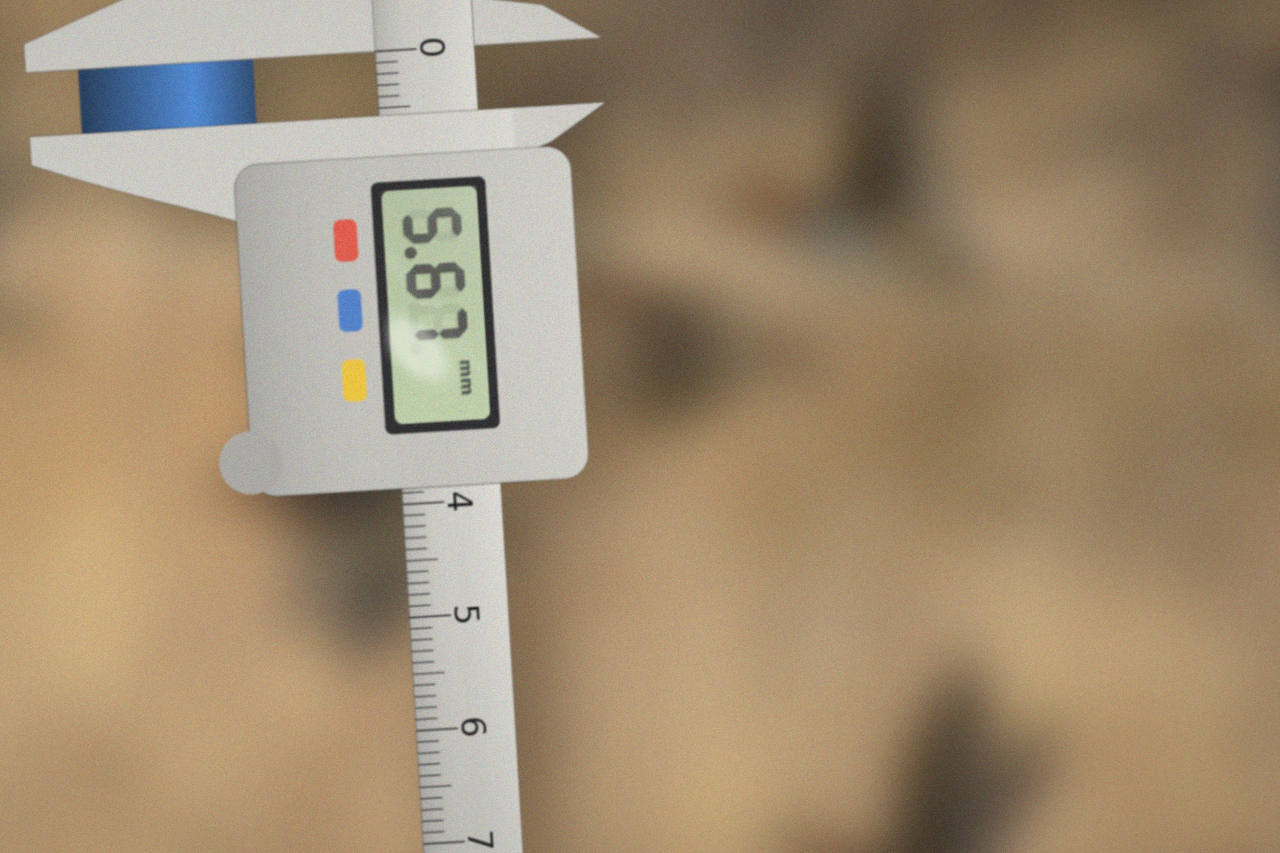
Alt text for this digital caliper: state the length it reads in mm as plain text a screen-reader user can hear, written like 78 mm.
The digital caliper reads 5.67 mm
